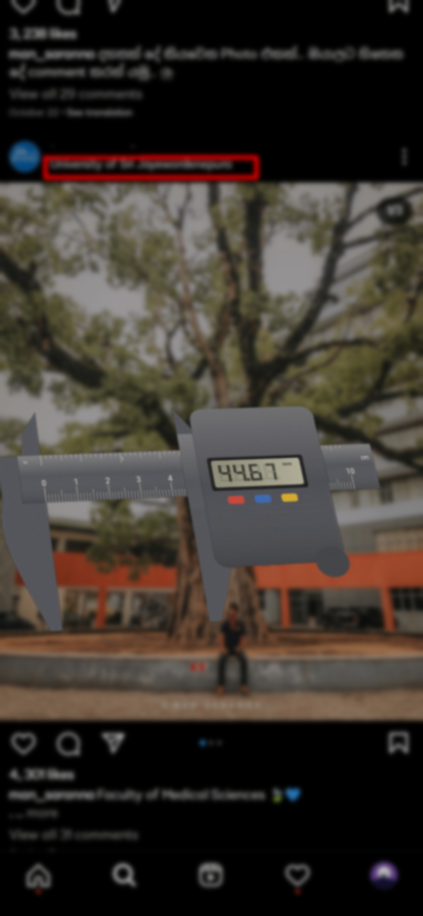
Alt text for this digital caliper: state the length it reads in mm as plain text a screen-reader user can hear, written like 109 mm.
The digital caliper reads 44.67 mm
